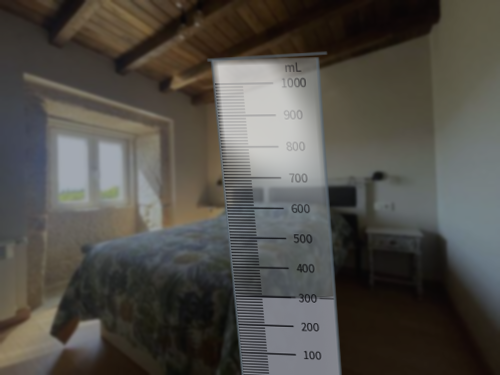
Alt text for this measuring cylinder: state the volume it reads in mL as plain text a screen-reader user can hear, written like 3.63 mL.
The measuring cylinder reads 300 mL
